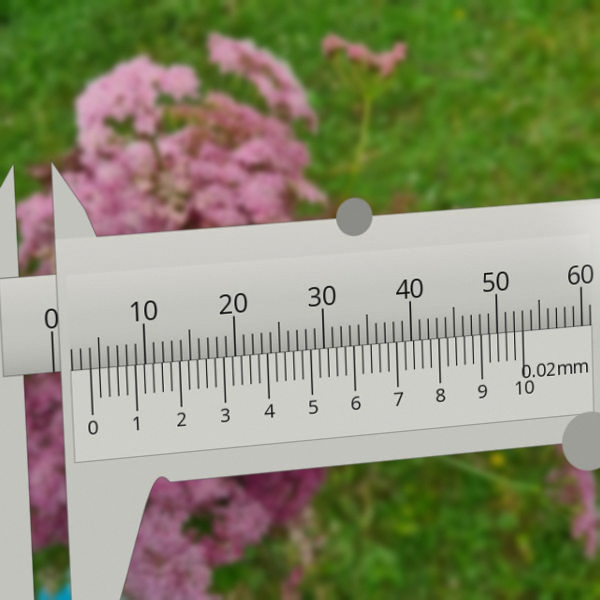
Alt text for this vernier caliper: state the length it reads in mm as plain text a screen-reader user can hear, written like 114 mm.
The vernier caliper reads 4.0 mm
